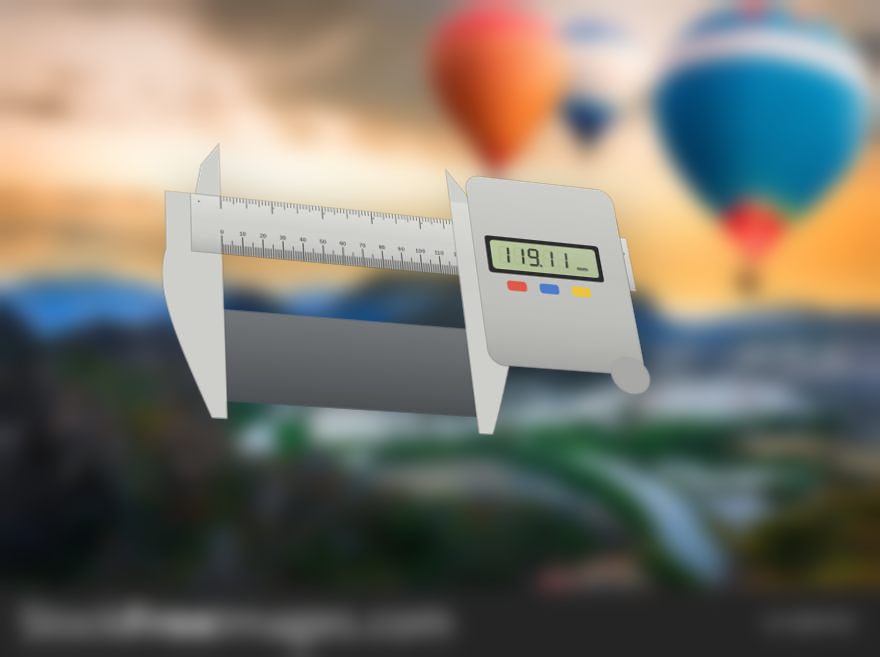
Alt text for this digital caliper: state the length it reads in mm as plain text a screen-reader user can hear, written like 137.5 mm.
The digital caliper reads 119.11 mm
